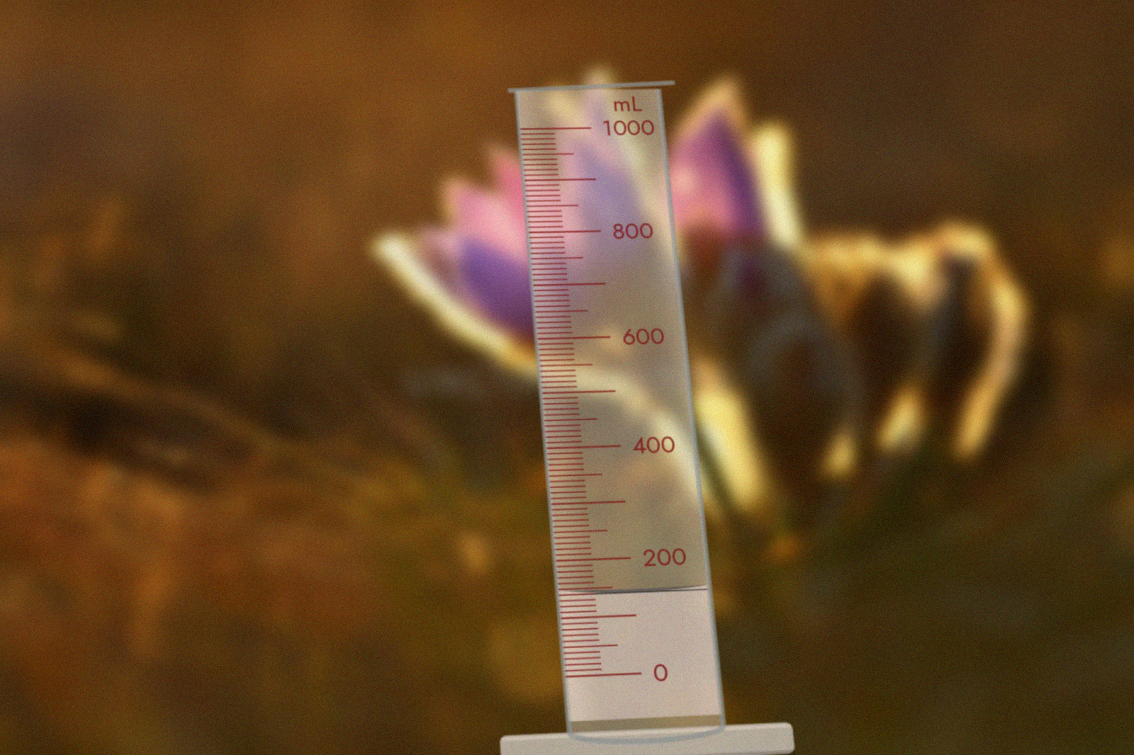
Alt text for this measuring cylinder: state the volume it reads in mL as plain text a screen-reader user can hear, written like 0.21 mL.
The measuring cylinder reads 140 mL
